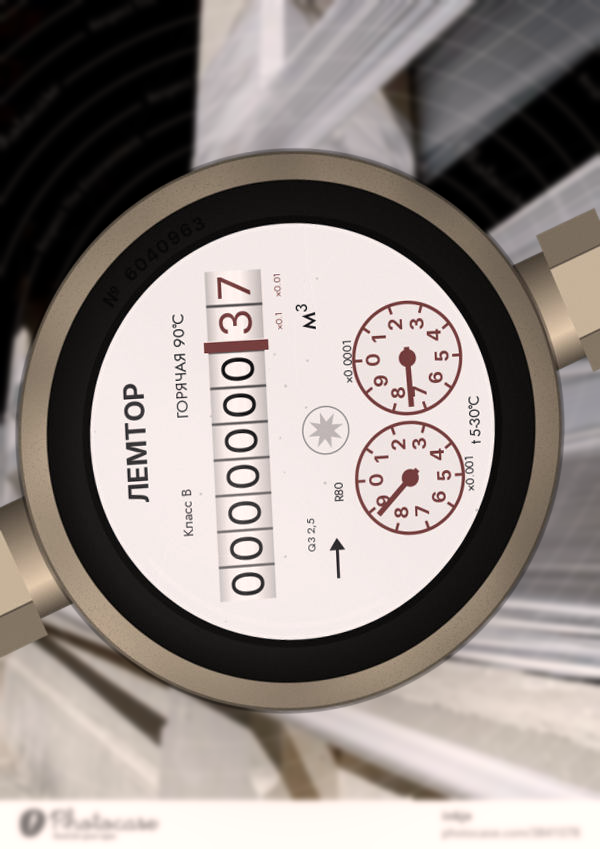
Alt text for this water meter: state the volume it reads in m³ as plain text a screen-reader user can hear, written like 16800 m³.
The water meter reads 0.3787 m³
